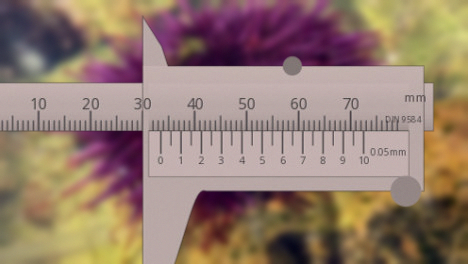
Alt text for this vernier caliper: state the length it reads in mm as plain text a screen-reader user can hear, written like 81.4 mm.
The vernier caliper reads 33.5 mm
